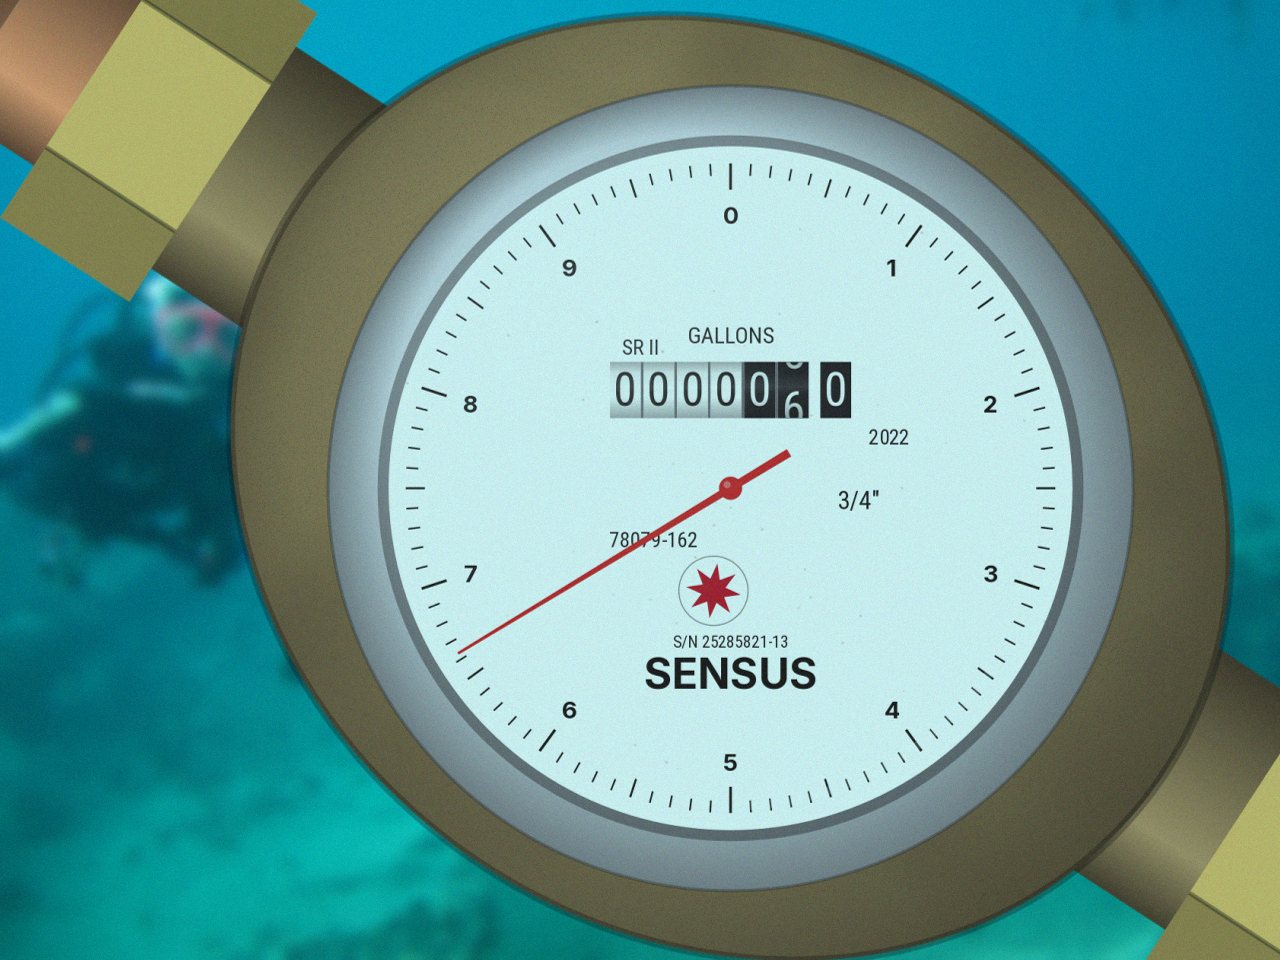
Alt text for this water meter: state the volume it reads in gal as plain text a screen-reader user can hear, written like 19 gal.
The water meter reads 56.6 gal
